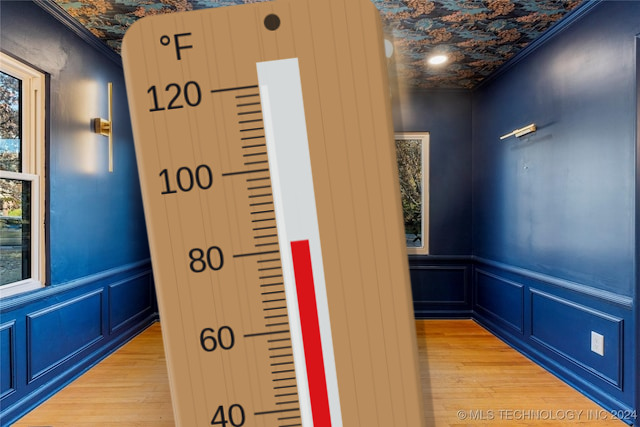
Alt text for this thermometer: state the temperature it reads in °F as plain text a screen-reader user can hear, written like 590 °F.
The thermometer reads 82 °F
